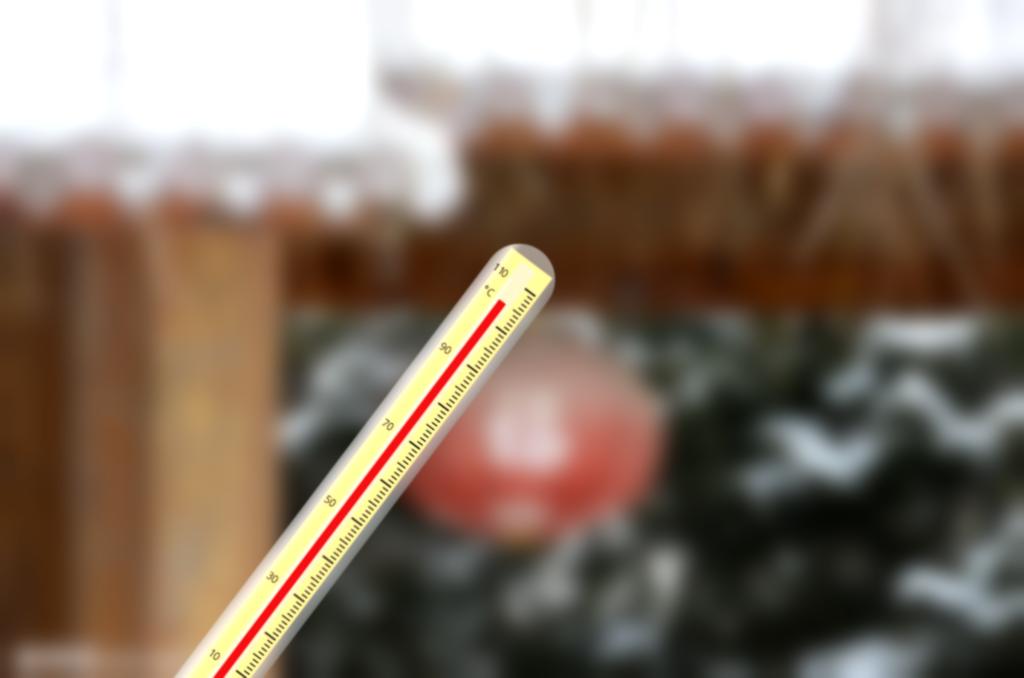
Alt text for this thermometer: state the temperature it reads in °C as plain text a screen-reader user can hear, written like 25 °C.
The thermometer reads 105 °C
